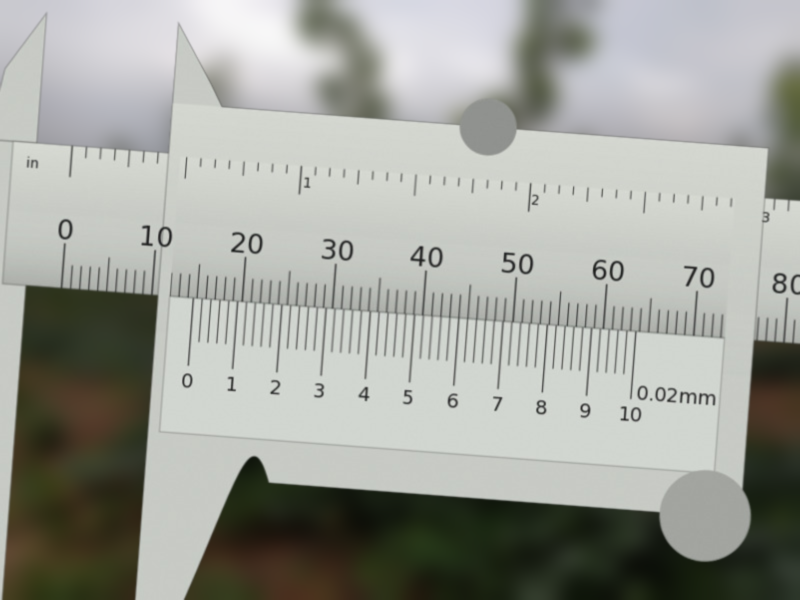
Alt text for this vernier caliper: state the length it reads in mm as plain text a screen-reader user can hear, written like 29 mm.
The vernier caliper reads 14.6 mm
